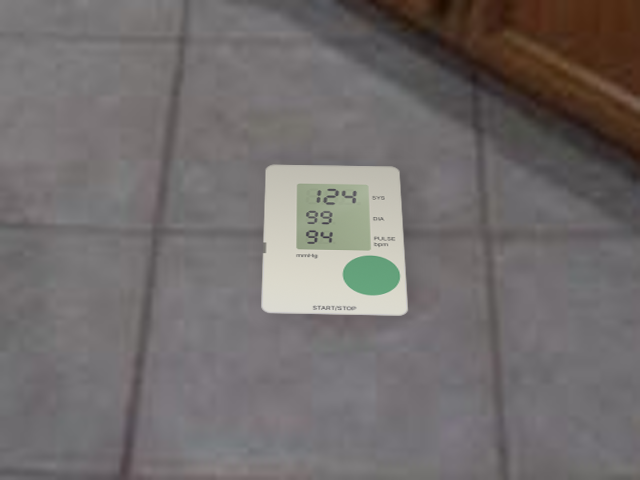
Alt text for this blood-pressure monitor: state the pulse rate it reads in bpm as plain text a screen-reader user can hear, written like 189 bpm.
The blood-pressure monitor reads 94 bpm
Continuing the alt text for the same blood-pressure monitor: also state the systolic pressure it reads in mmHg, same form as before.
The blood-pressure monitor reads 124 mmHg
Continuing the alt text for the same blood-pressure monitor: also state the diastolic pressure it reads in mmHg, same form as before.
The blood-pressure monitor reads 99 mmHg
